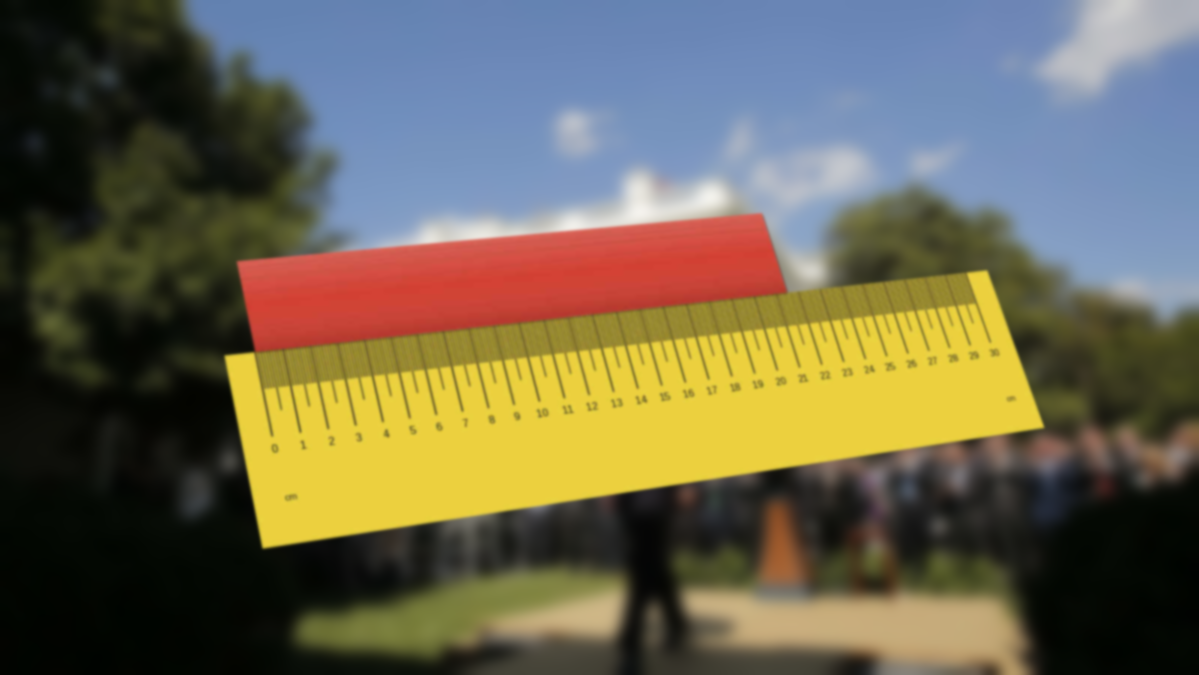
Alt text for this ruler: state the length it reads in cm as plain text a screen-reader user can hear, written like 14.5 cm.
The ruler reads 21.5 cm
